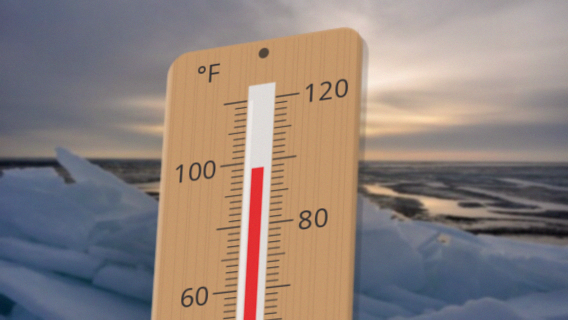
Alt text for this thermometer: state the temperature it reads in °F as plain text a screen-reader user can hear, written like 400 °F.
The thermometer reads 98 °F
